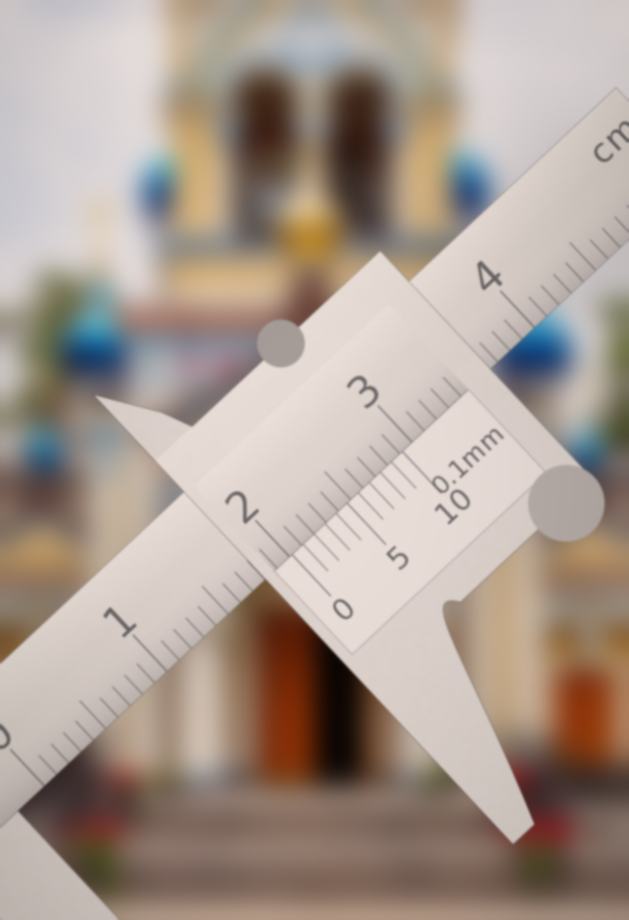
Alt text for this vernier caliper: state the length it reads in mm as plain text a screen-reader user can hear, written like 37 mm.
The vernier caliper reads 20.2 mm
